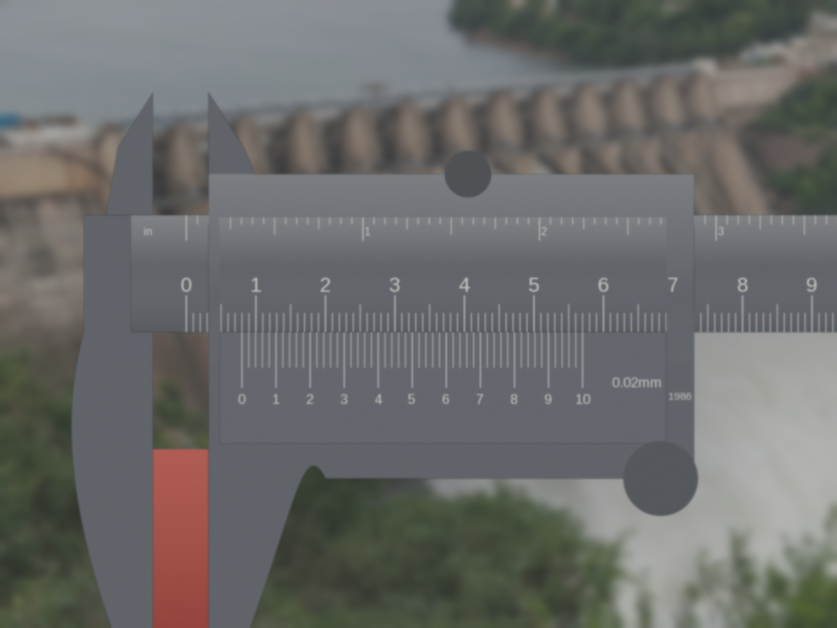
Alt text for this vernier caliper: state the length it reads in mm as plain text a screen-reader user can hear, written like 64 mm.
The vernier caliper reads 8.0 mm
